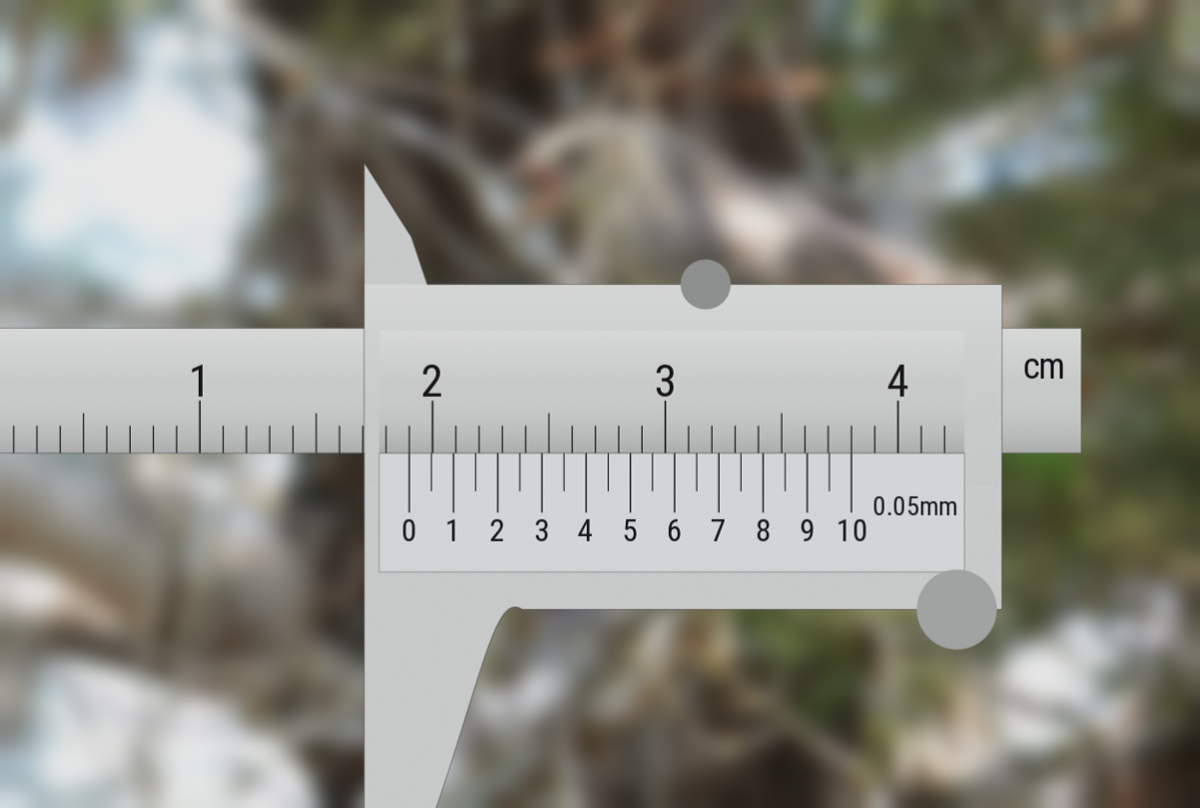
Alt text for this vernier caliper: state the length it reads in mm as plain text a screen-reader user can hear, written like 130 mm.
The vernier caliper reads 19.00 mm
